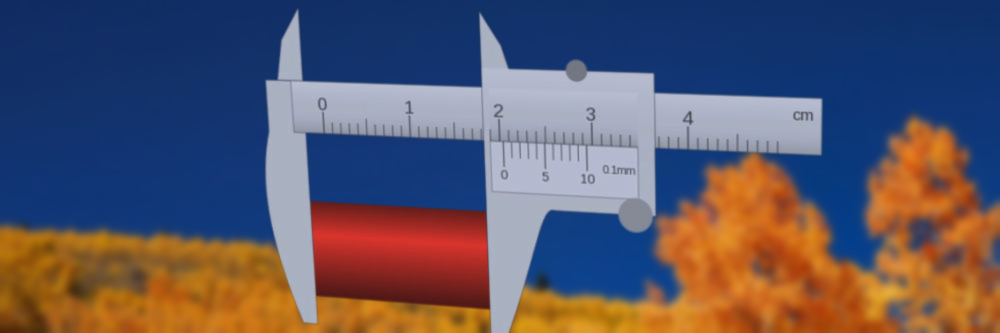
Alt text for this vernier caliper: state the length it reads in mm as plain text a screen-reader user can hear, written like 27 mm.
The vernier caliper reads 20.4 mm
